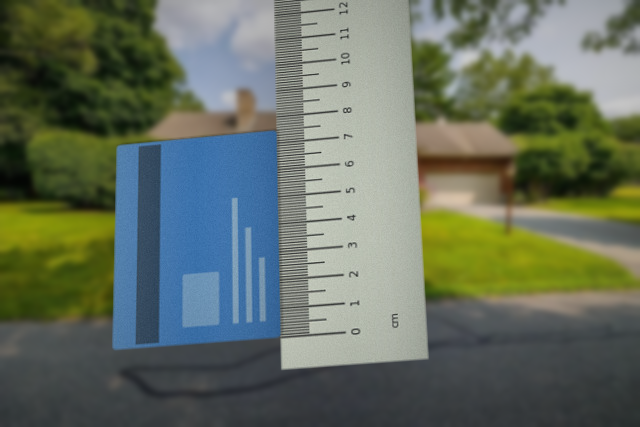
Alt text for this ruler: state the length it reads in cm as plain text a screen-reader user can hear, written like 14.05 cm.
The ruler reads 7.5 cm
